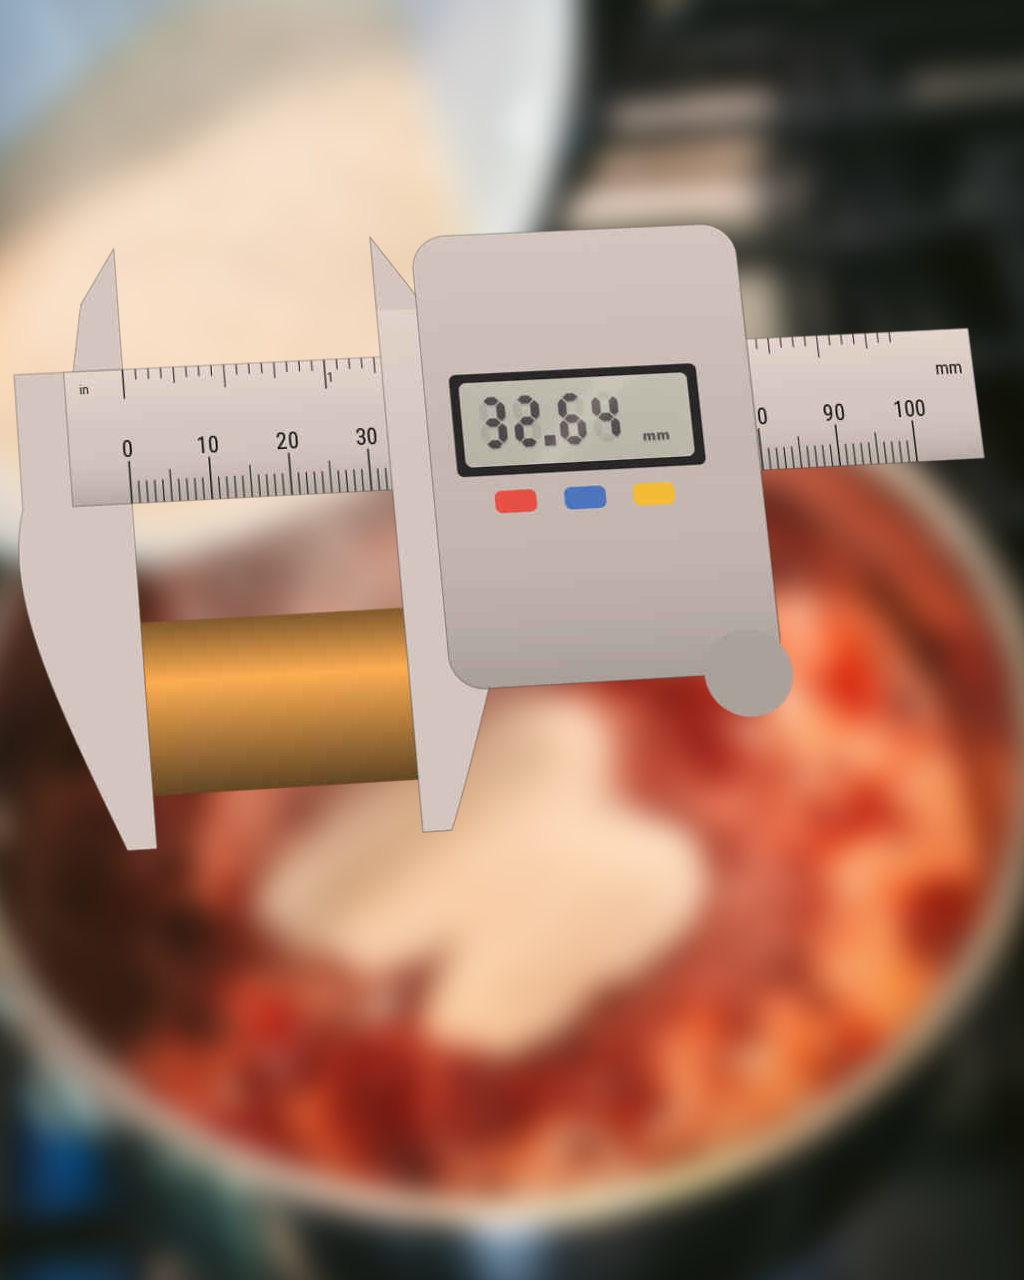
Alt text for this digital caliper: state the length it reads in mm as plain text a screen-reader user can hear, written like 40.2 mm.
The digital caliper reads 32.64 mm
